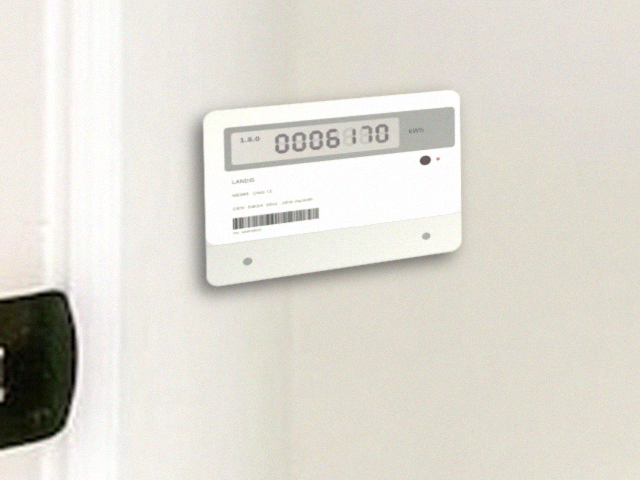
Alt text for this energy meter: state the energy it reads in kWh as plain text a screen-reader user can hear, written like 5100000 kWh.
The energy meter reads 6170 kWh
